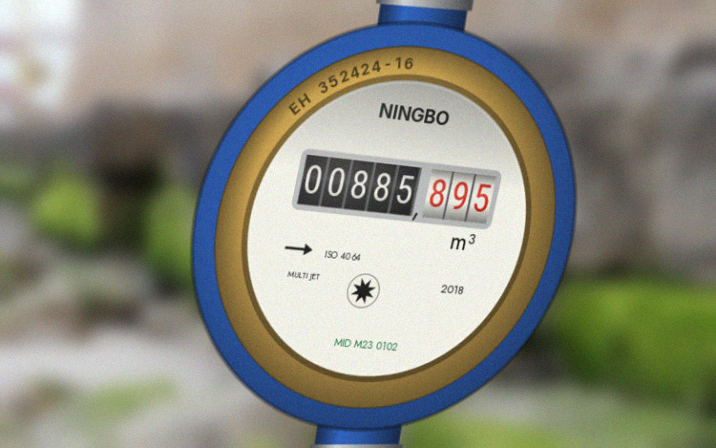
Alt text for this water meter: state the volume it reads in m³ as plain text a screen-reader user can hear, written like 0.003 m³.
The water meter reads 885.895 m³
